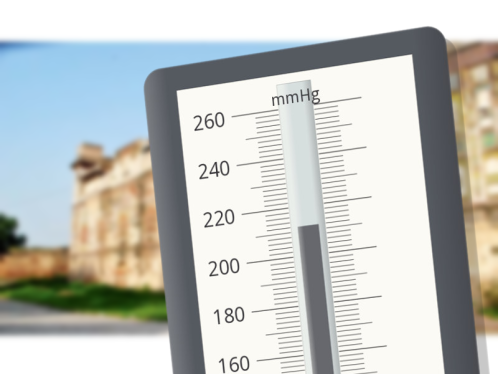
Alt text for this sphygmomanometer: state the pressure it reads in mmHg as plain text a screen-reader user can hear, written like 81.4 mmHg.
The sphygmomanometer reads 212 mmHg
